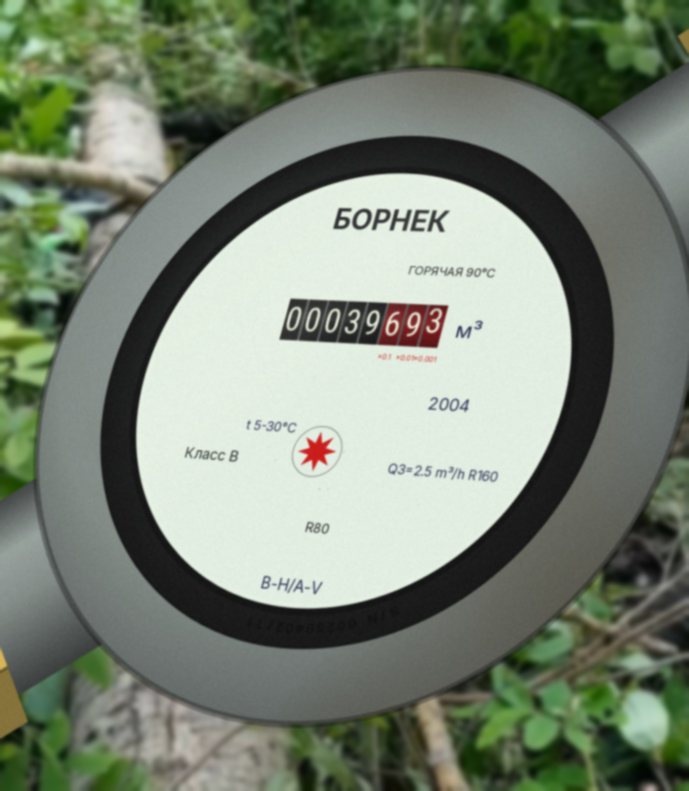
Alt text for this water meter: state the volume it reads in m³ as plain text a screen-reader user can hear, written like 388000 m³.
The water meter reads 39.693 m³
